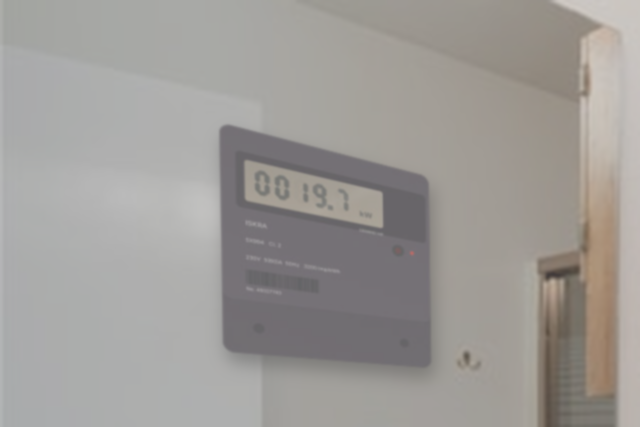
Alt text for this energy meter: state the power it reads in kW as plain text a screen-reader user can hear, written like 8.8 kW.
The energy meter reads 19.7 kW
